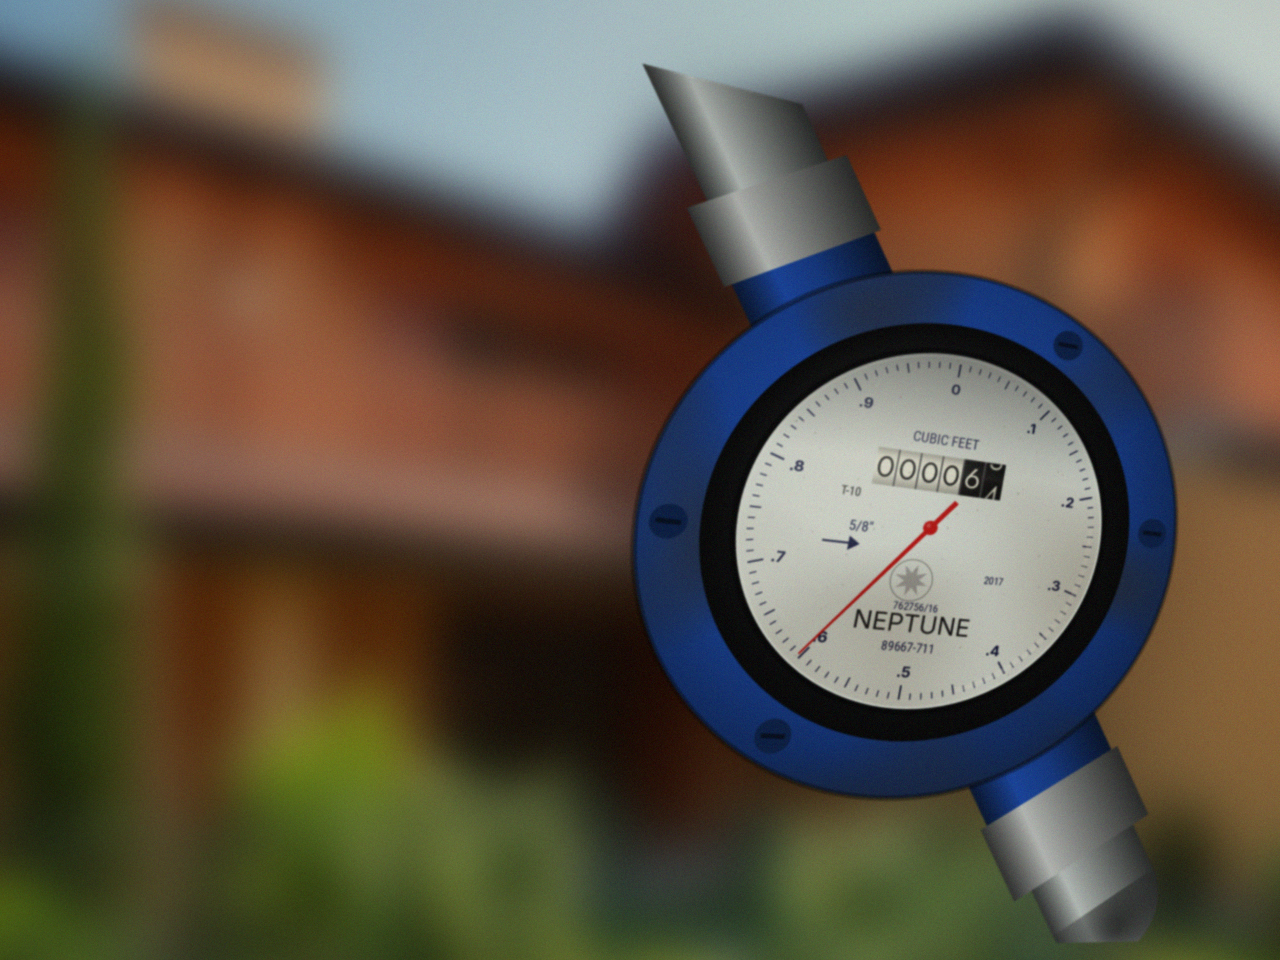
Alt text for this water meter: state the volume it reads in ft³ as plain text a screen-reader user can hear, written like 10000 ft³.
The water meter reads 63.60 ft³
